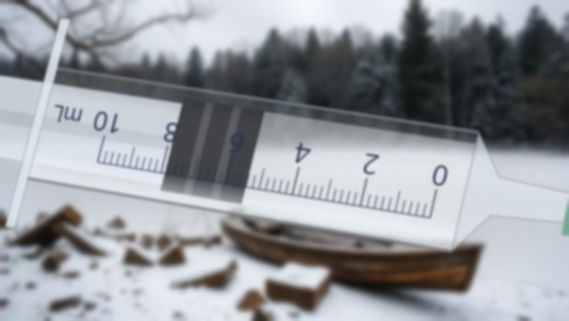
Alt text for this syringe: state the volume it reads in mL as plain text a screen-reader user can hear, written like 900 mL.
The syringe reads 5.4 mL
